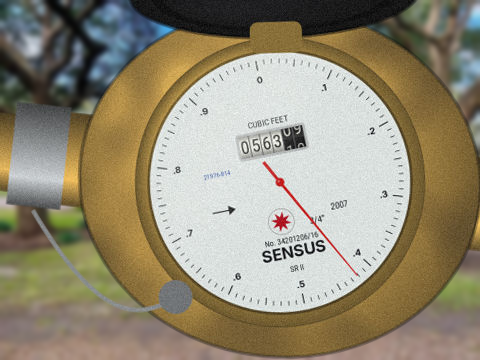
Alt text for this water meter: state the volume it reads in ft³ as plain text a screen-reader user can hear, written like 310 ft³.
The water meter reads 56309.42 ft³
